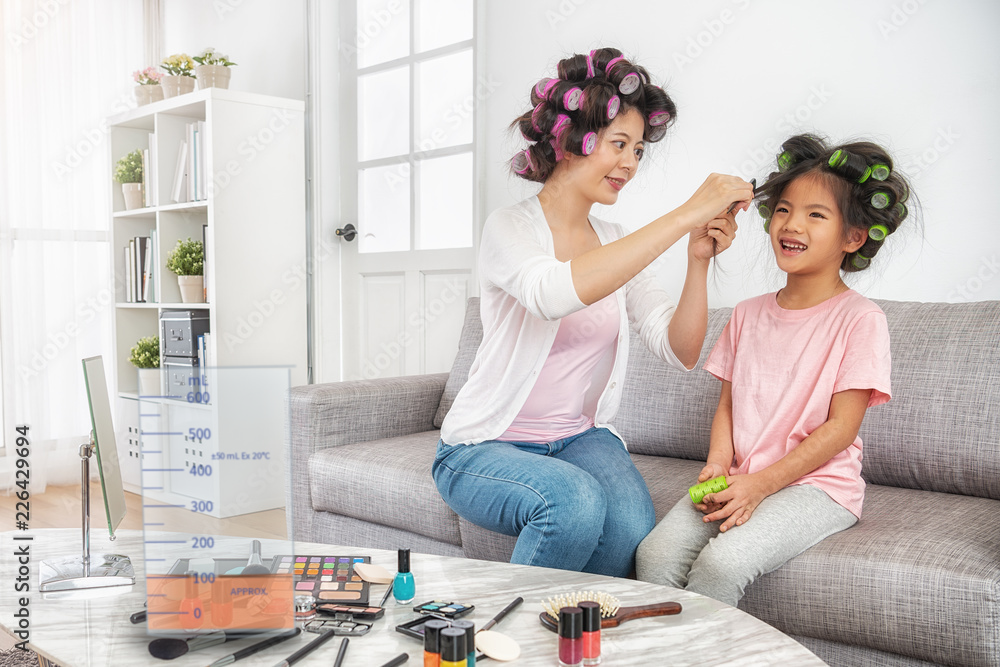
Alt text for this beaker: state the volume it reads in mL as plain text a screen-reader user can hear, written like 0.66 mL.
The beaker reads 100 mL
